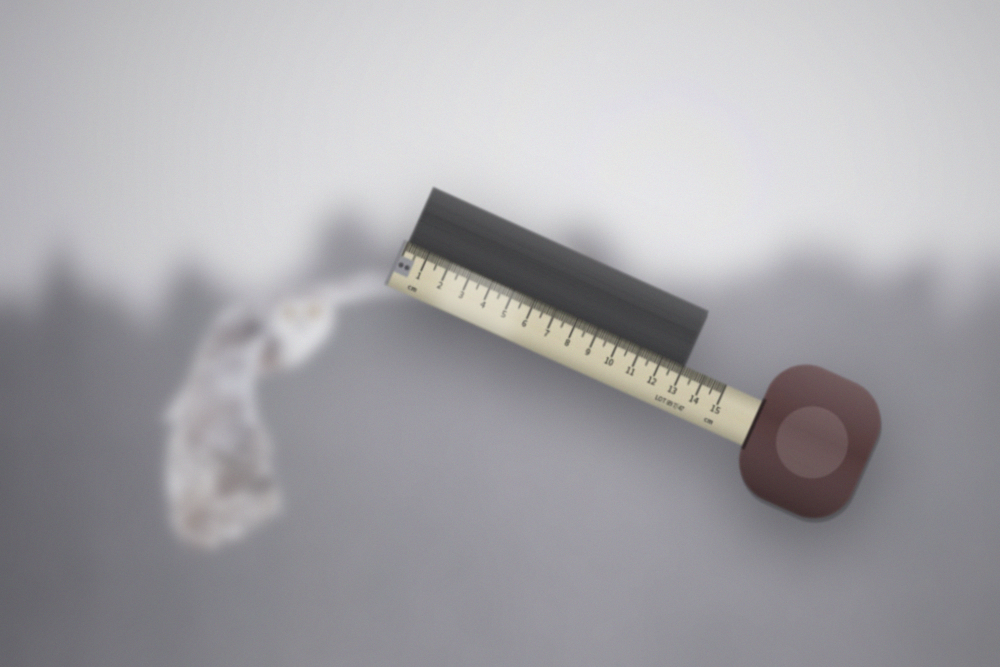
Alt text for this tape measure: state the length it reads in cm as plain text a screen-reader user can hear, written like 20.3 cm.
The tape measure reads 13 cm
